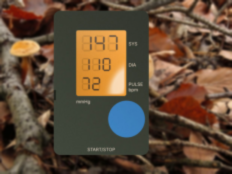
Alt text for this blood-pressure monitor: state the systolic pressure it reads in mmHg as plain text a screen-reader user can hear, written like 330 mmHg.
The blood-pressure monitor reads 147 mmHg
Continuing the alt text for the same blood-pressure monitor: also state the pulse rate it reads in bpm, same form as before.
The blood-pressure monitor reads 72 bpm
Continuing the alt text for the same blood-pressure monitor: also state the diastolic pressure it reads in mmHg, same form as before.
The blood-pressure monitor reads 110 mmHg
